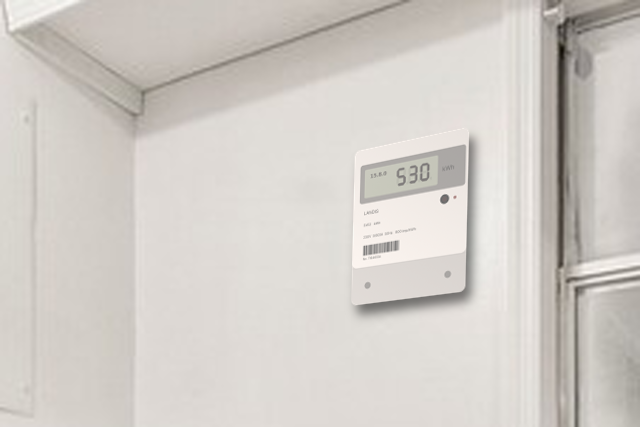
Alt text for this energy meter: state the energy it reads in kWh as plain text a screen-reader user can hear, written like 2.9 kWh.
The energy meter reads 530 kWh
